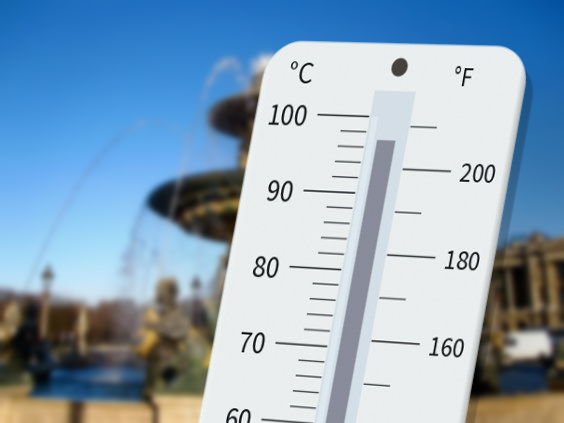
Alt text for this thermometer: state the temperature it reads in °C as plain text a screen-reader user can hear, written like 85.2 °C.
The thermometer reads 97 °C
